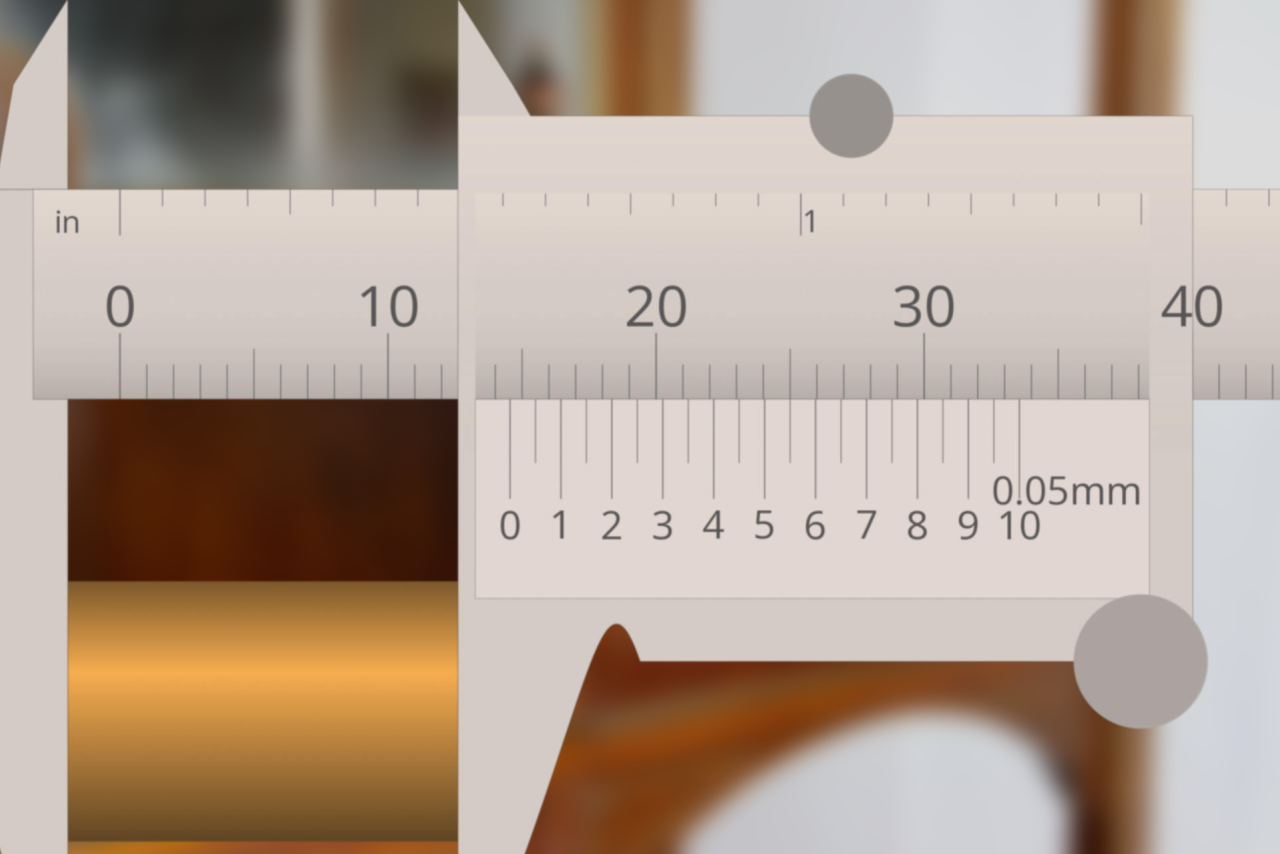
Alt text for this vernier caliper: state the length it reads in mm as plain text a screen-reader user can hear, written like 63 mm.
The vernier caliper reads 14.55 mm
